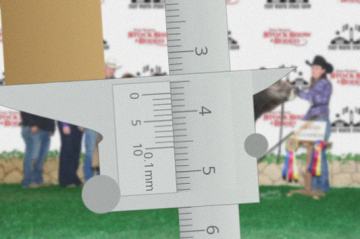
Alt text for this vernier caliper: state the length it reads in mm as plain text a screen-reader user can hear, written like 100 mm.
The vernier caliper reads 36.8 mm
